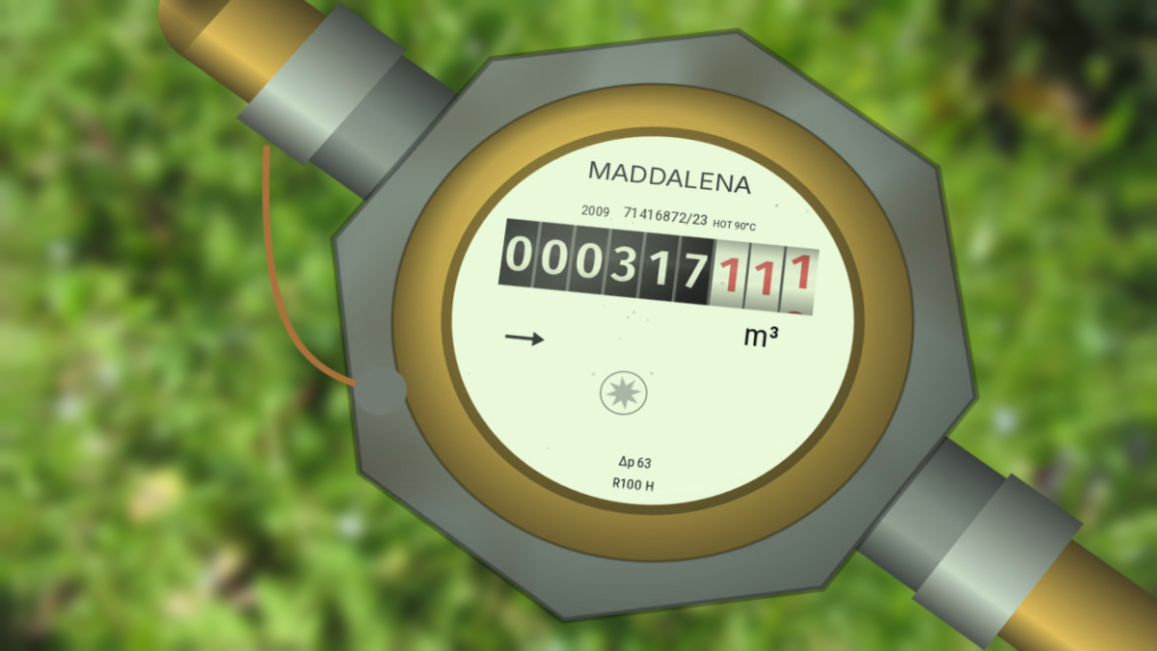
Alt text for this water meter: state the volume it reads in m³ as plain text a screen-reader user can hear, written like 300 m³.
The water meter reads 317.111 m³
